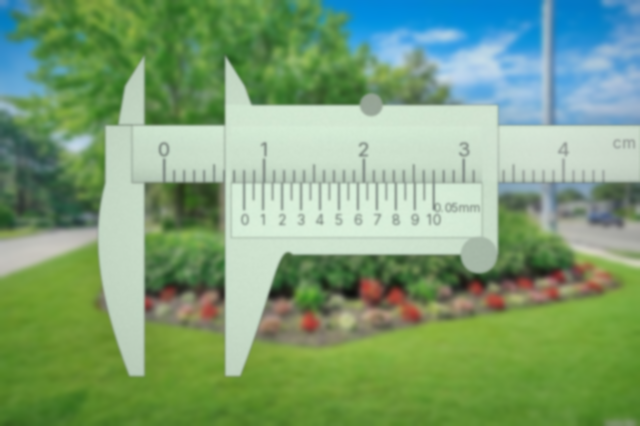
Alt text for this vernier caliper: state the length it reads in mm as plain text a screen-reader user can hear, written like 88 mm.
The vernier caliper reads 8.0 mm
